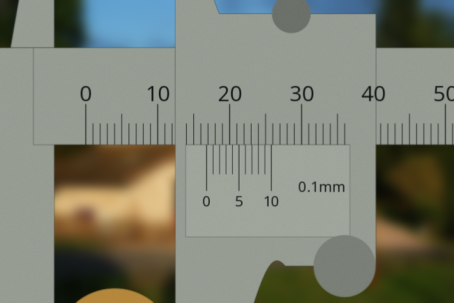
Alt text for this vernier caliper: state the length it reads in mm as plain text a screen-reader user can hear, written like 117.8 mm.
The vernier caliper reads 16.8 mm
